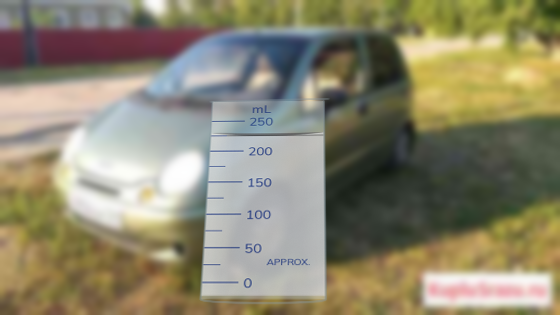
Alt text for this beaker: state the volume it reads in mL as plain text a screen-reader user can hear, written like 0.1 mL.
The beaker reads 225 mL
